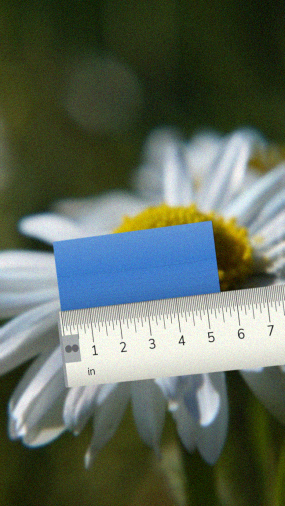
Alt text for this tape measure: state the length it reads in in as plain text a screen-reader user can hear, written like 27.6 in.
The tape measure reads 5.5 in
